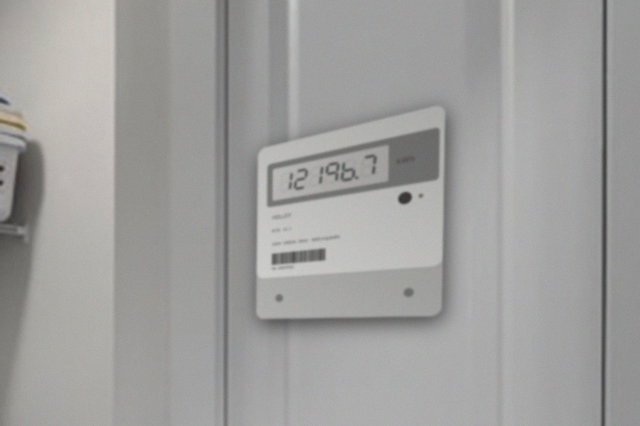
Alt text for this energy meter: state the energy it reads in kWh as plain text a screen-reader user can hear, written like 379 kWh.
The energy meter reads 12196.7 kWh
